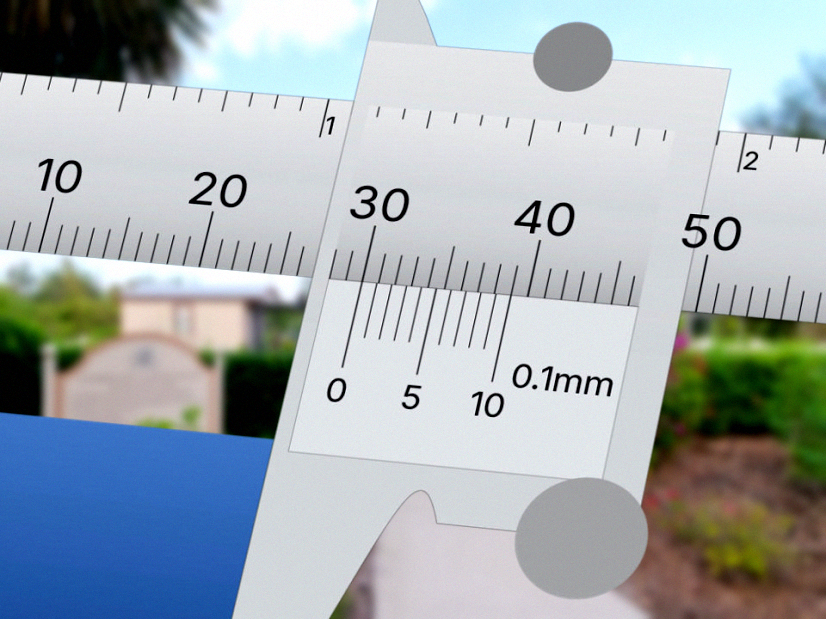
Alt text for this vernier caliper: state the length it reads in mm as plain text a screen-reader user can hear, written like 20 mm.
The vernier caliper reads 30.0 mm
